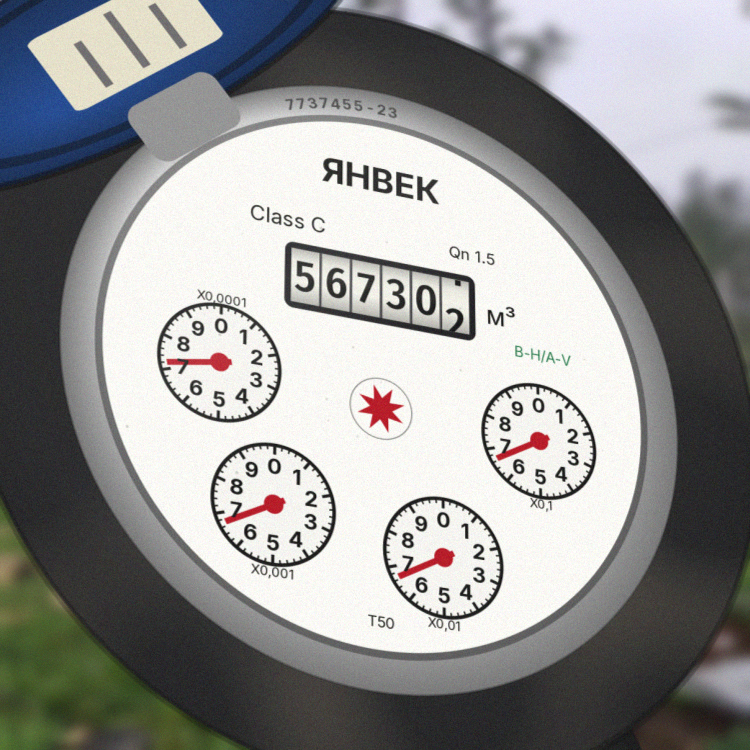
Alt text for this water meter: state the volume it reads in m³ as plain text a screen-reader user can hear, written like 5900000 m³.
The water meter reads 567301.6667 m³
